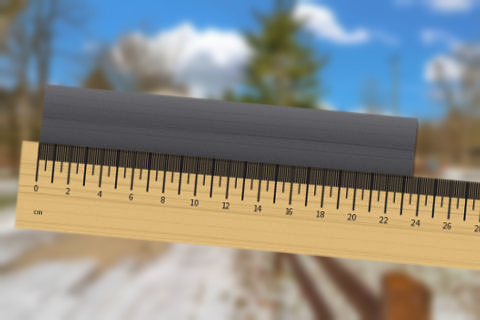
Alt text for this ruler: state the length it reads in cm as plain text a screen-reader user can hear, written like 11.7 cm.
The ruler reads 23.5 cm
